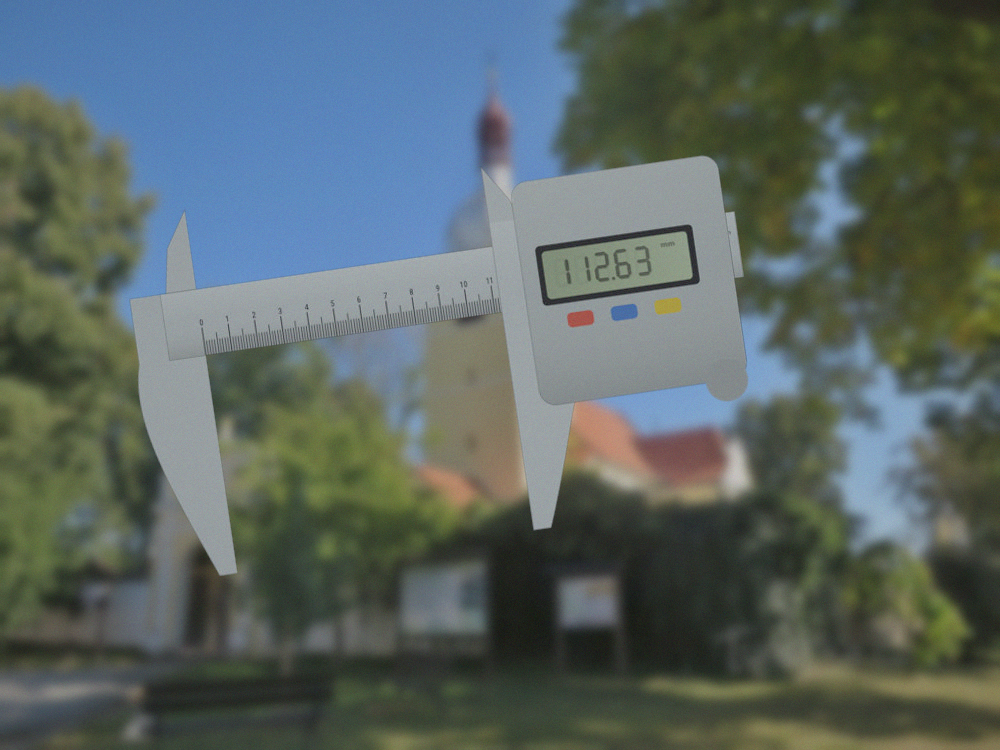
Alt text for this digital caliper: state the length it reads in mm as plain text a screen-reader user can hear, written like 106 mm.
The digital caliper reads 112.63 mm
